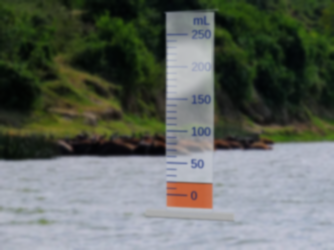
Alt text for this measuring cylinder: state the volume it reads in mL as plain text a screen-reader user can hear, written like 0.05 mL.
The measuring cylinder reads 20 mL
